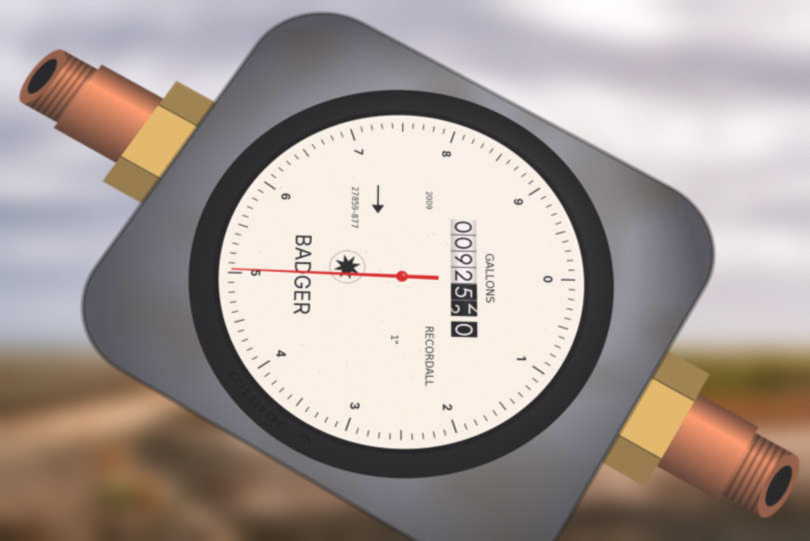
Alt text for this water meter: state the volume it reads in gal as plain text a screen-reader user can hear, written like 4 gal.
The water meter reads 92525.0 gal
